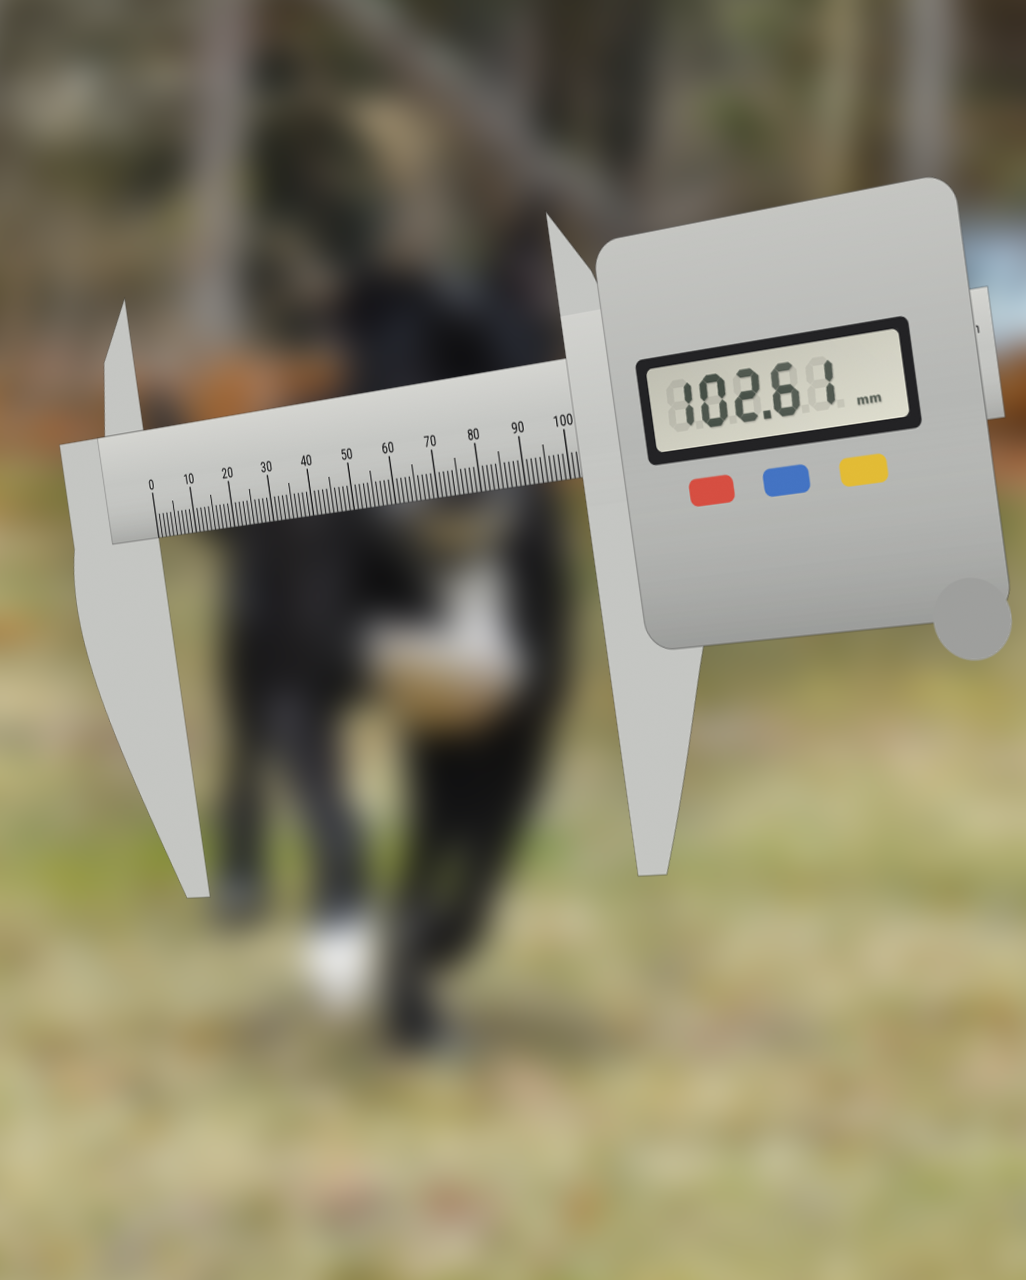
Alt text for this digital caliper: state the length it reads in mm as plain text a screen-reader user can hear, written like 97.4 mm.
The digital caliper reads 102.61 mm
